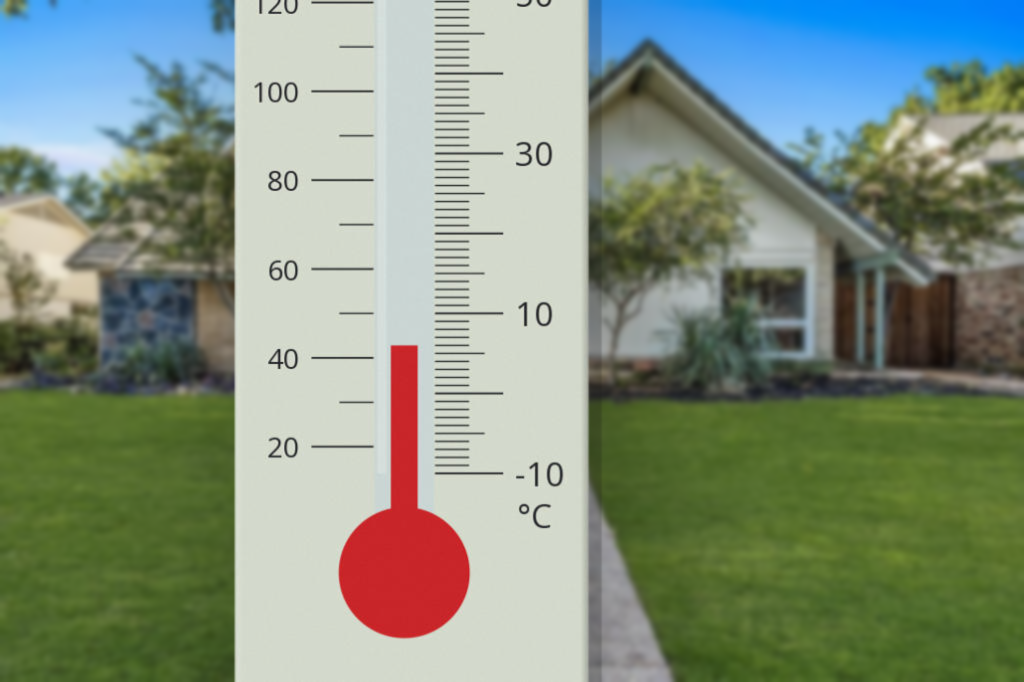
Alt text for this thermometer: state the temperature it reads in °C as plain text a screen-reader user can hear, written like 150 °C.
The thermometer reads 6 °C
